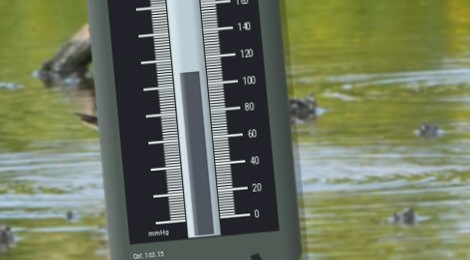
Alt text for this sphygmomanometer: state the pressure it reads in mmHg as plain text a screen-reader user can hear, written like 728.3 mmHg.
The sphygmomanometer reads 110 mmHg
